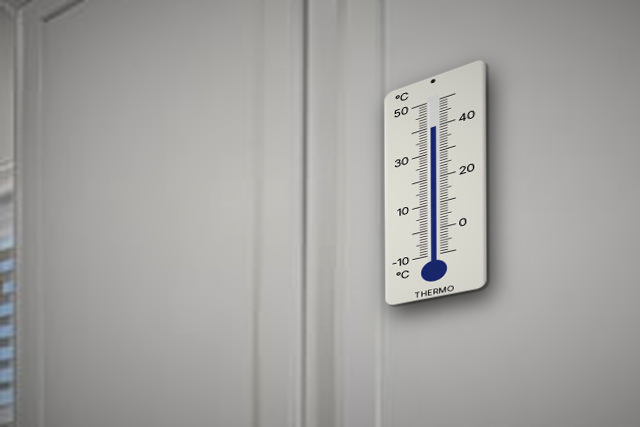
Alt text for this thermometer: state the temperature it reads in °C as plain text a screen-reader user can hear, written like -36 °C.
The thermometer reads 40 °C
